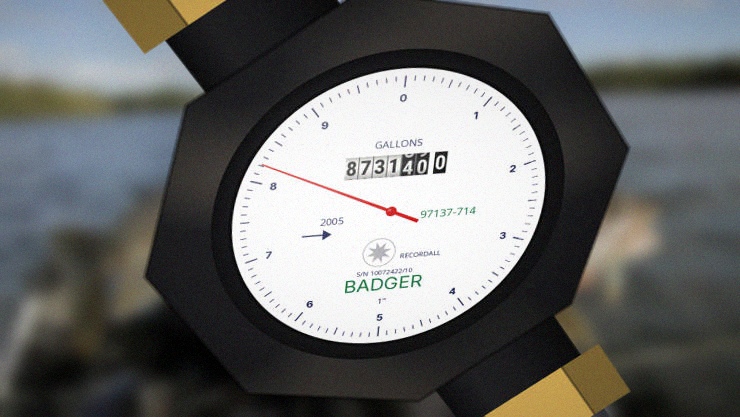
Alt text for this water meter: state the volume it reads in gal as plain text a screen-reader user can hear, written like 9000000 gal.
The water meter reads 8731398.2 gal
